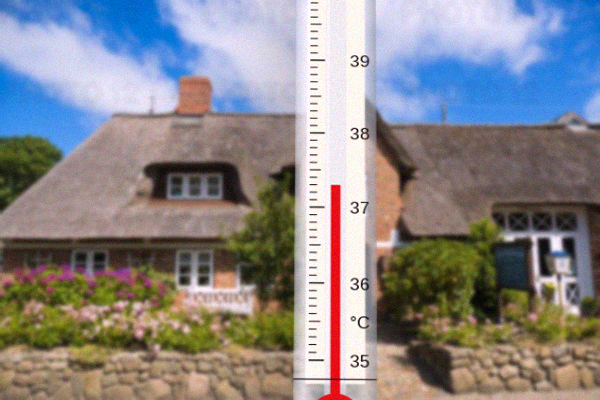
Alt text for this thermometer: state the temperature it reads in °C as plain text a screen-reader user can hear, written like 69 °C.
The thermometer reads 37.3 °C
